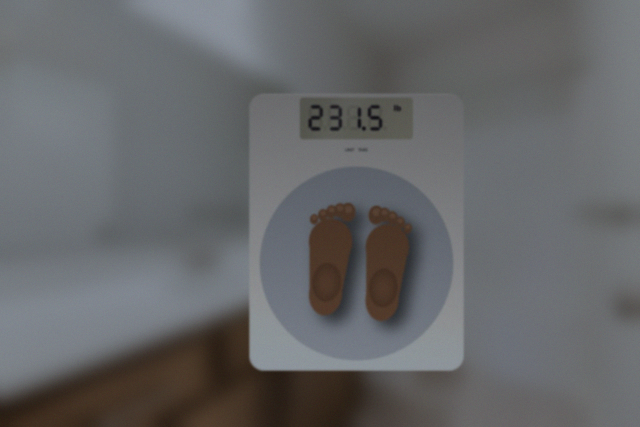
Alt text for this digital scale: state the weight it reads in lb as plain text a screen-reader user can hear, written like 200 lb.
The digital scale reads 231.5 lb
